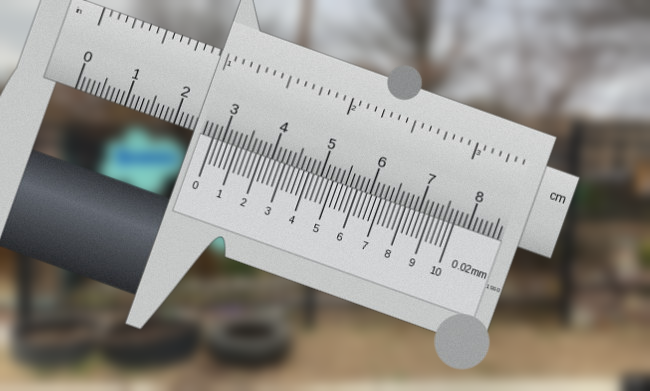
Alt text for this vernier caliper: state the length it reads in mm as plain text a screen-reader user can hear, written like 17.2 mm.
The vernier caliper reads 28.0 mm
